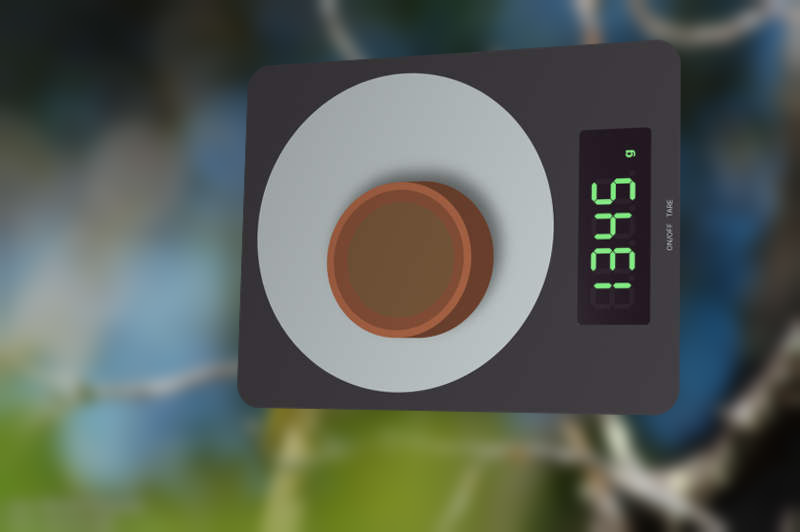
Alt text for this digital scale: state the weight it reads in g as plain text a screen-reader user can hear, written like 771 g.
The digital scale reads 1345 g
